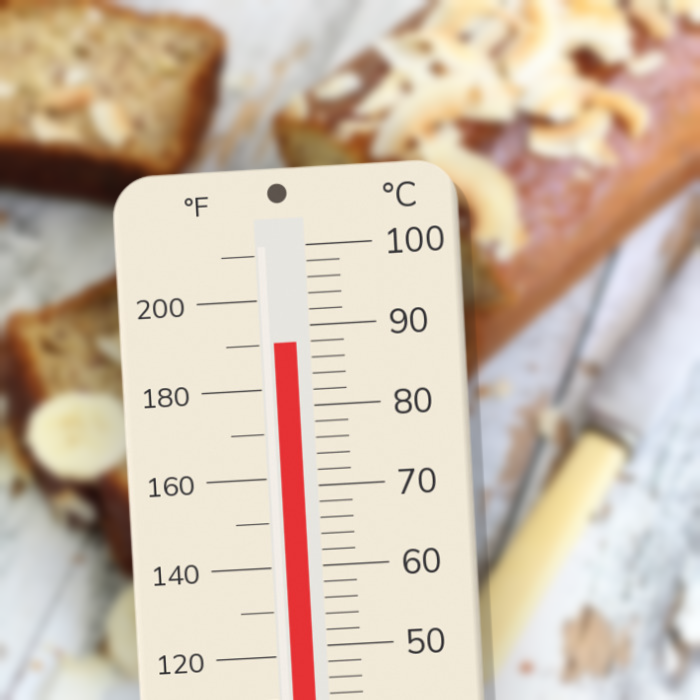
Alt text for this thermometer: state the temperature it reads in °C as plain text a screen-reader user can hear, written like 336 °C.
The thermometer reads 88 °C
